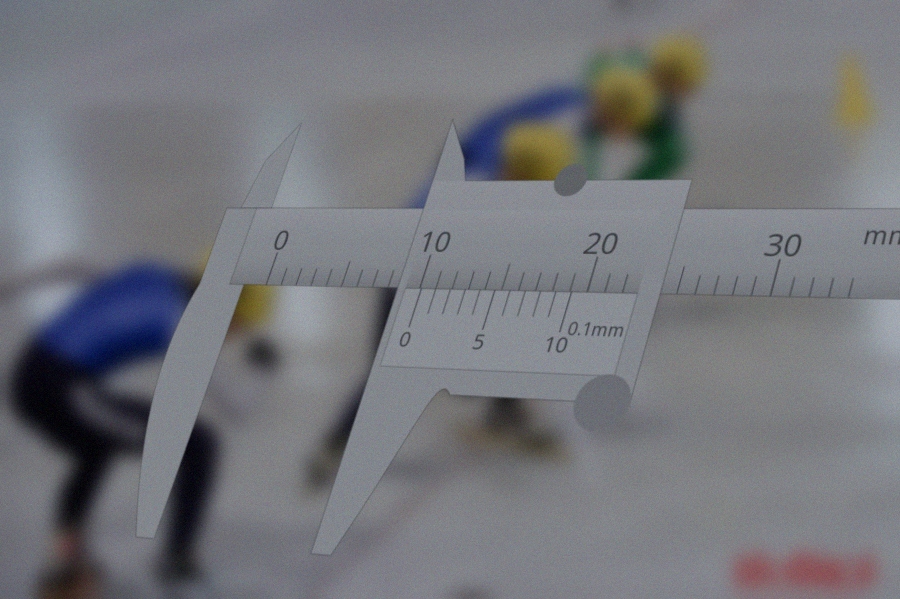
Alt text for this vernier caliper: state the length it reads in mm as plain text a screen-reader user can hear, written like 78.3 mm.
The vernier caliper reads 10.1 mm
